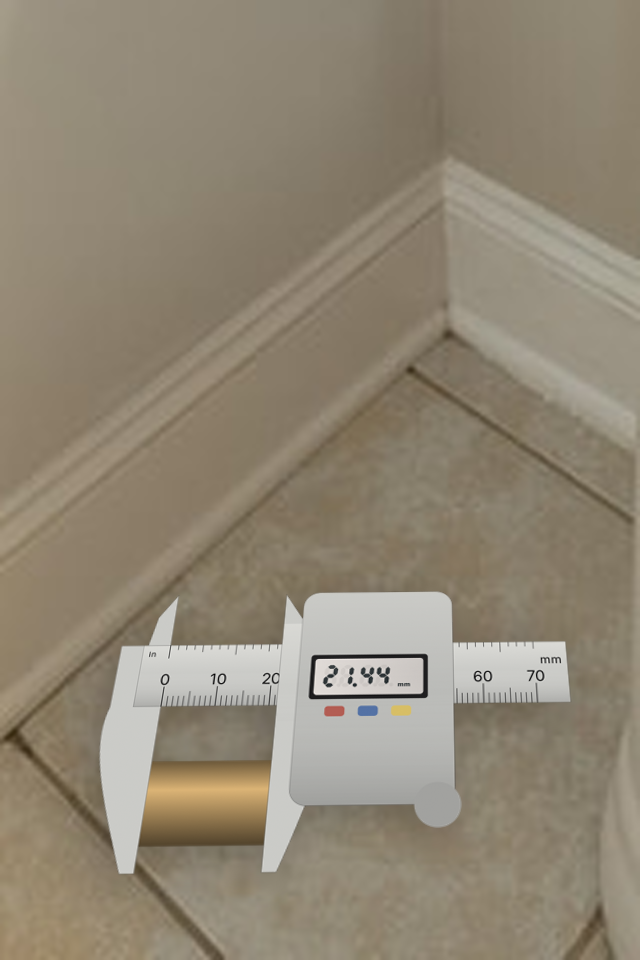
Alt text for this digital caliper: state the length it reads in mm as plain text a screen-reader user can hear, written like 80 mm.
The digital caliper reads 21.44 mm
